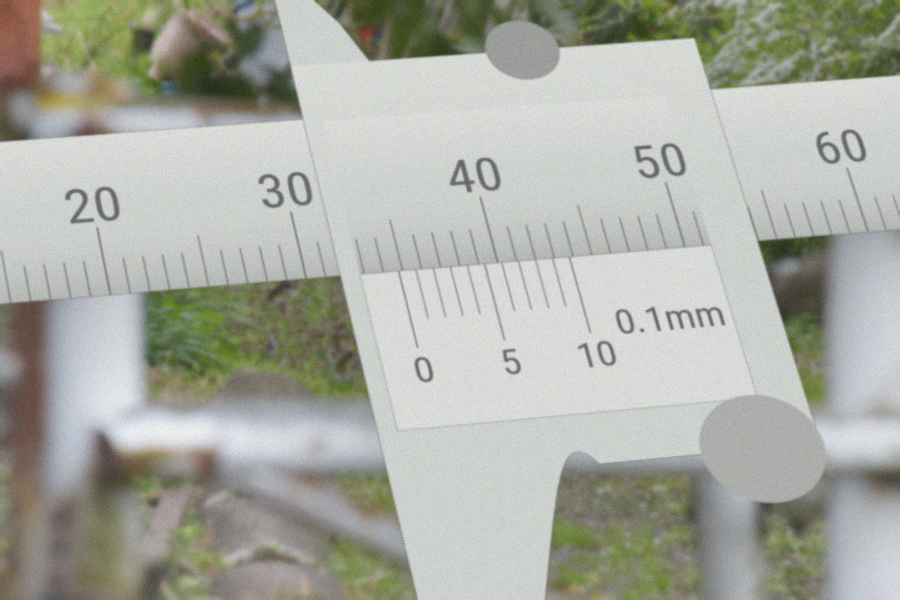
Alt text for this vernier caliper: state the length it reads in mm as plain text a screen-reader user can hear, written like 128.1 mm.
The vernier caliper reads 34.8 mm
